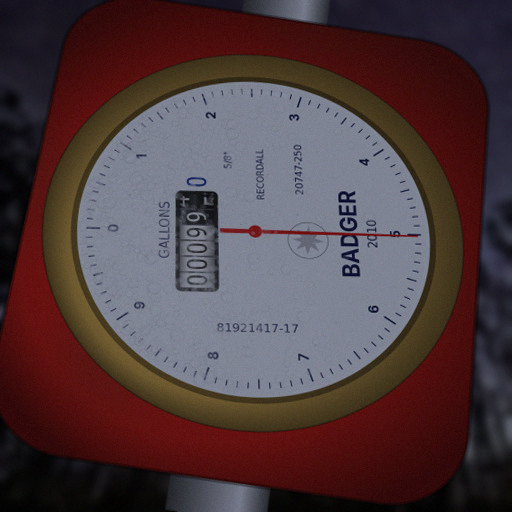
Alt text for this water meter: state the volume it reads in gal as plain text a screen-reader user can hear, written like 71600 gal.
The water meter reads 9945.0 gal
